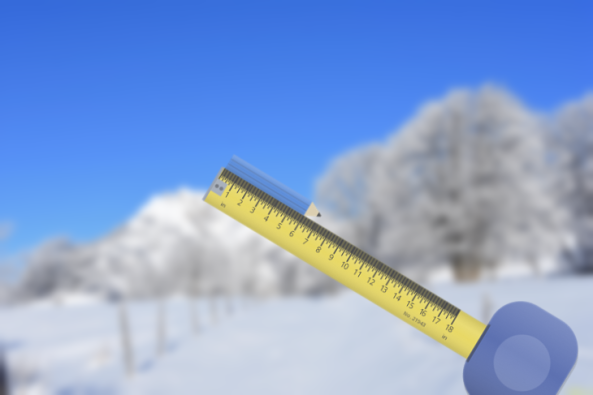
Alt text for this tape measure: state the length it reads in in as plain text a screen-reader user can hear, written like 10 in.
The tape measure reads 7 in
